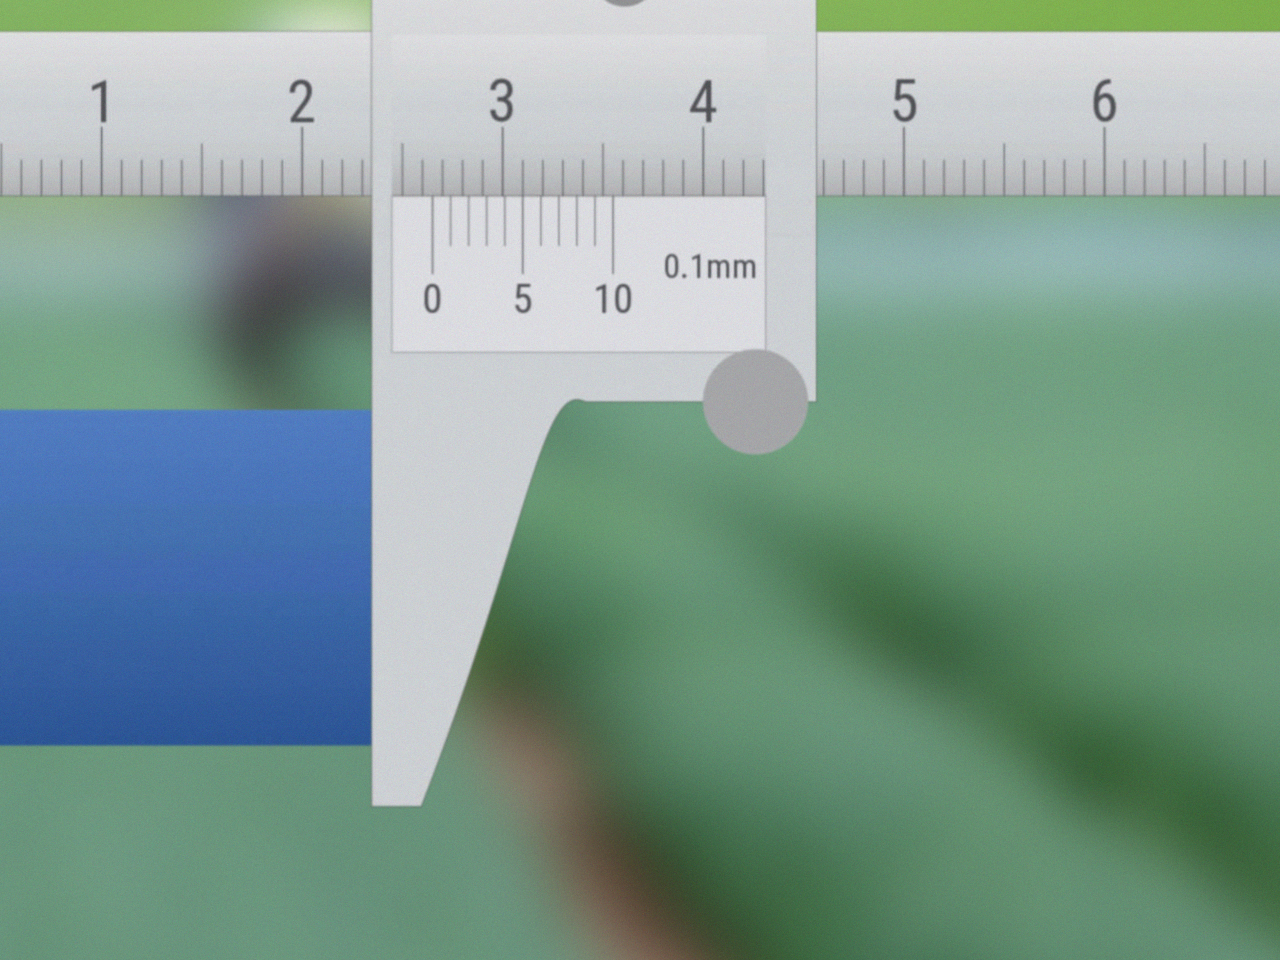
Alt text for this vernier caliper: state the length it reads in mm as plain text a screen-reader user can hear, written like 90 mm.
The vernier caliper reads 26.5 mm
